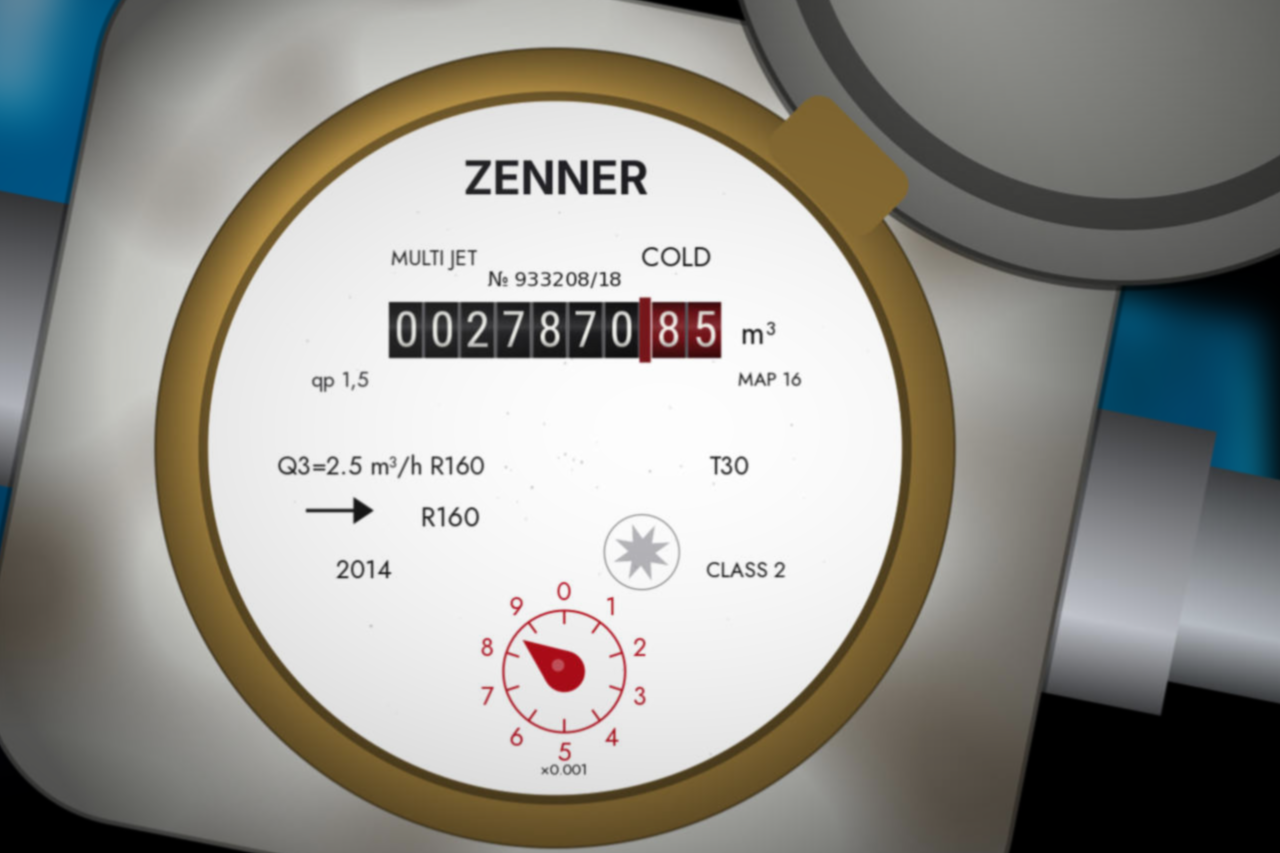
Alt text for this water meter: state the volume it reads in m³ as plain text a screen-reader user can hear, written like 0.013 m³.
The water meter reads 27870.858 m³
